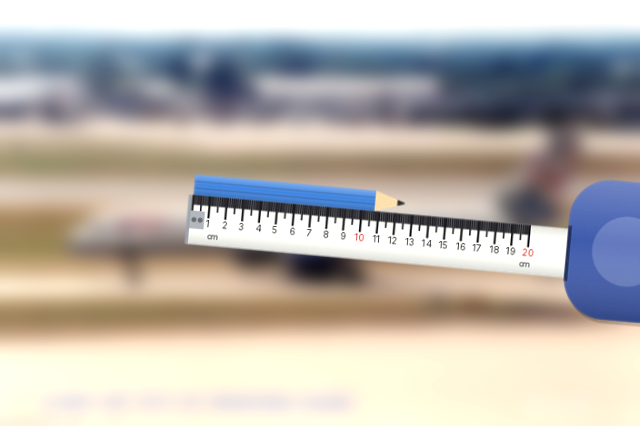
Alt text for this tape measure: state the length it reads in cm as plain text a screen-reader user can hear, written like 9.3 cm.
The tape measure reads 12.5 cm
